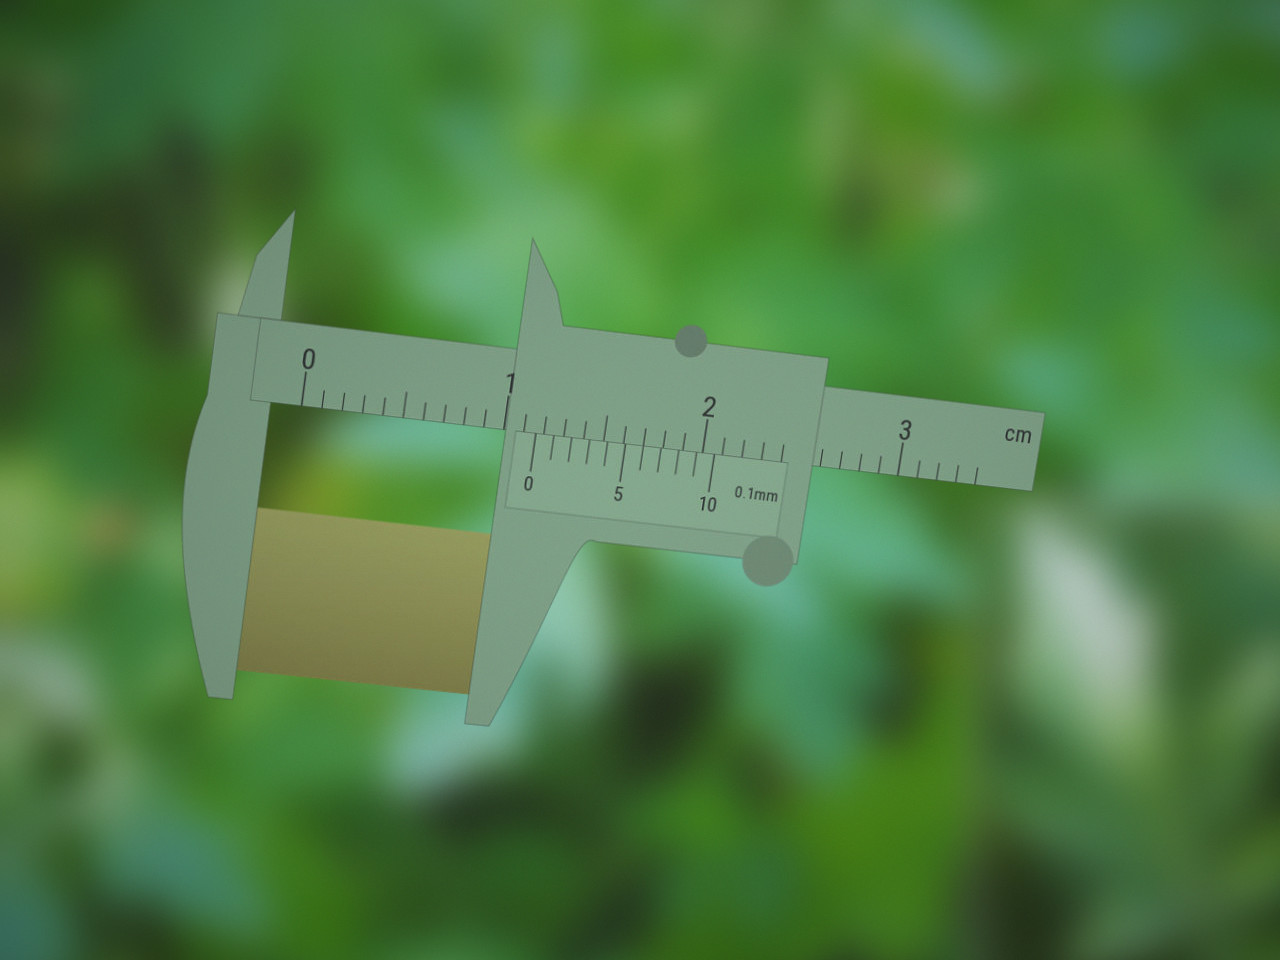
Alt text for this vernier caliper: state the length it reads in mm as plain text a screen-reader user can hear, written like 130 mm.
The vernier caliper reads 11.6 mm
